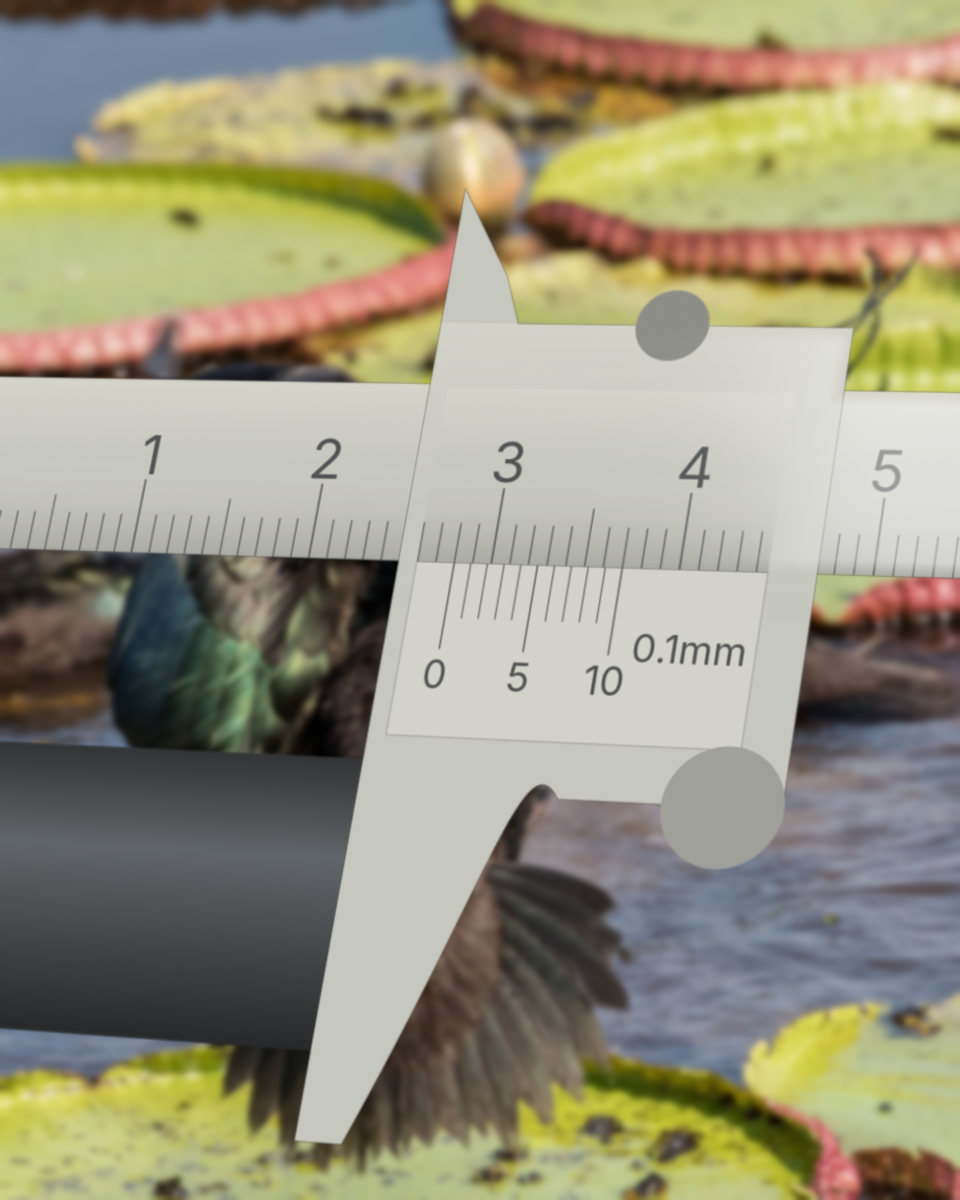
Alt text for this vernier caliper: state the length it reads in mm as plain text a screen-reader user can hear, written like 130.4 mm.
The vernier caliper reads 28.0 mm
